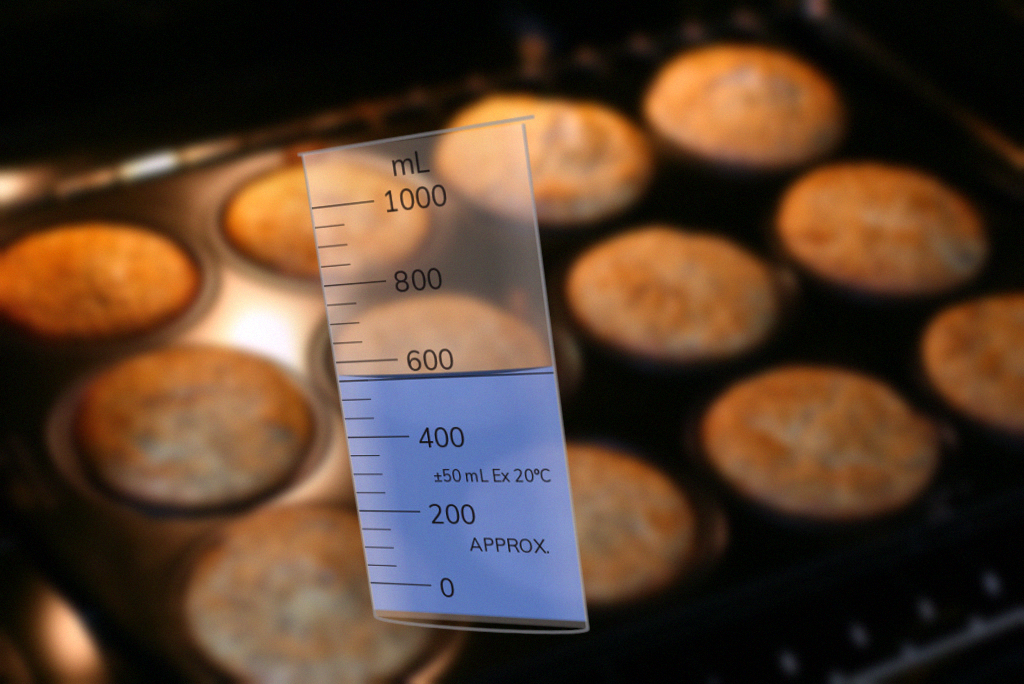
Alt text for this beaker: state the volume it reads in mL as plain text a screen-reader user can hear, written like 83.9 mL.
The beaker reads 550 mL
